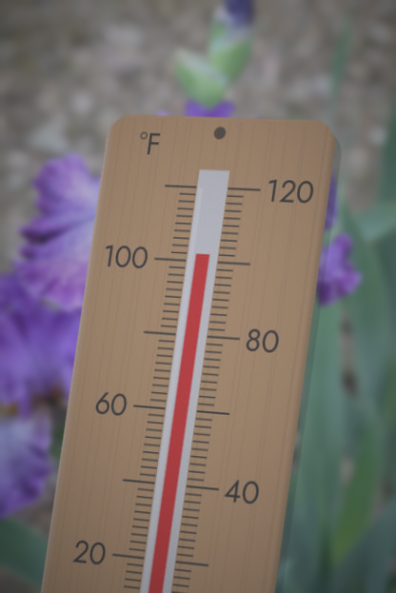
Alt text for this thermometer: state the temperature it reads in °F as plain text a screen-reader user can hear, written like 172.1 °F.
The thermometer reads 102 °F
